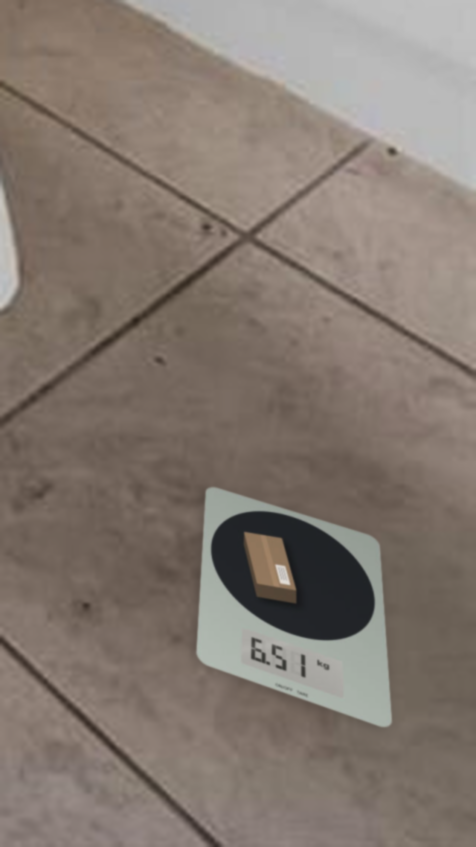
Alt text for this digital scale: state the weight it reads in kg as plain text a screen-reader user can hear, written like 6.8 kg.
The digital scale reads 6.51 kg
